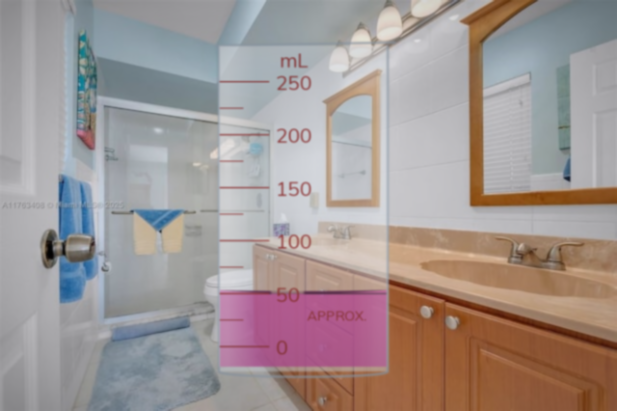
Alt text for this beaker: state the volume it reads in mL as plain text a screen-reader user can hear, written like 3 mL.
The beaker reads 50 mL
